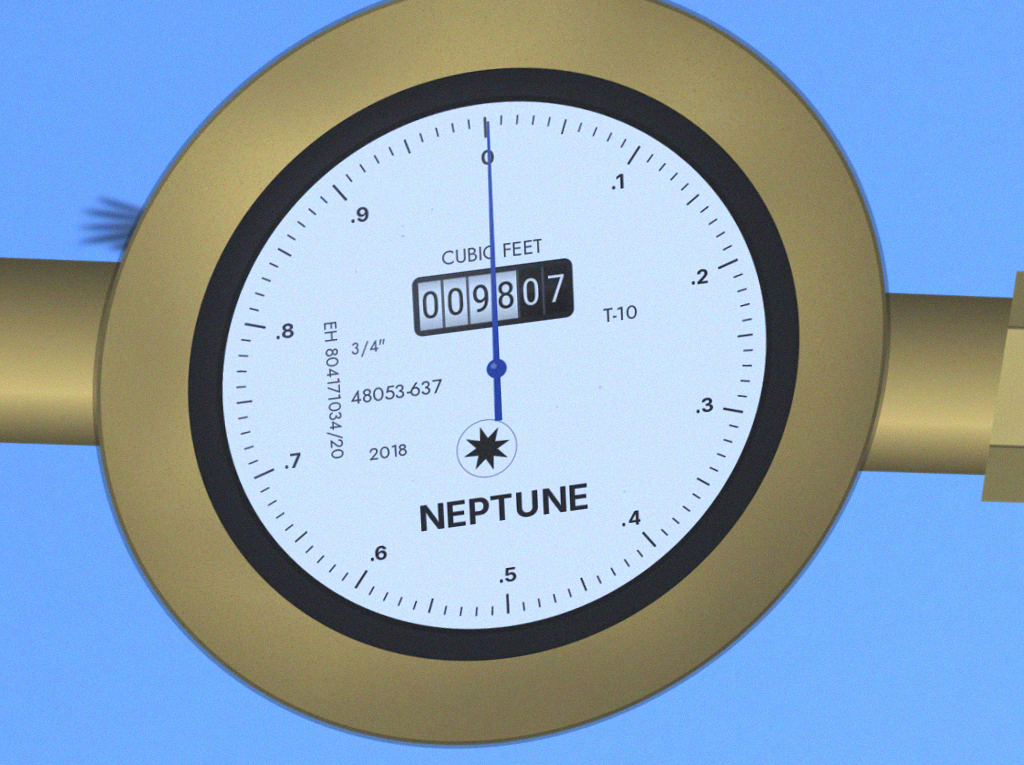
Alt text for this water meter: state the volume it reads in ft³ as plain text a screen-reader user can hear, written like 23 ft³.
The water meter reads 9807.00 ft³
